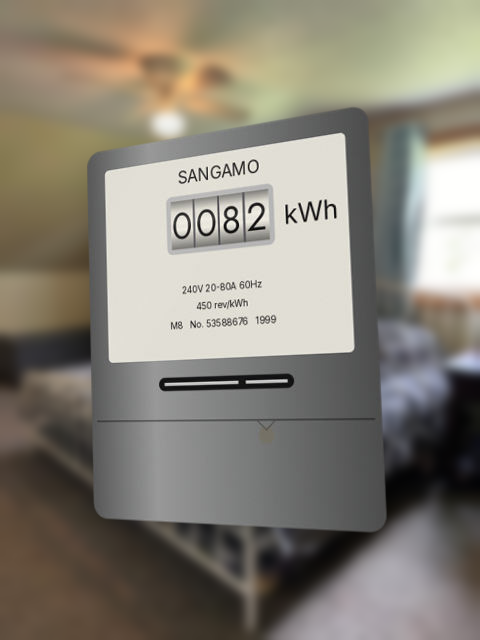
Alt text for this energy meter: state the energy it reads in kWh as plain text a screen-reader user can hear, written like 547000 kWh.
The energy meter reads 82 kWh
